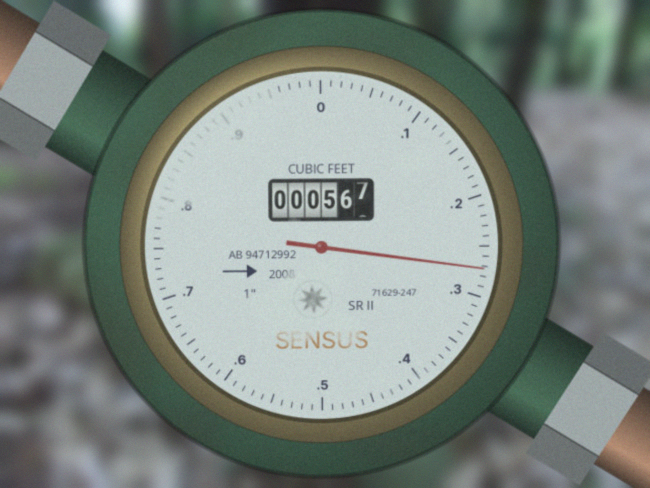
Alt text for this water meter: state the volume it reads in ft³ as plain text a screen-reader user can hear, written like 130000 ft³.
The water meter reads 567.27 ft³
